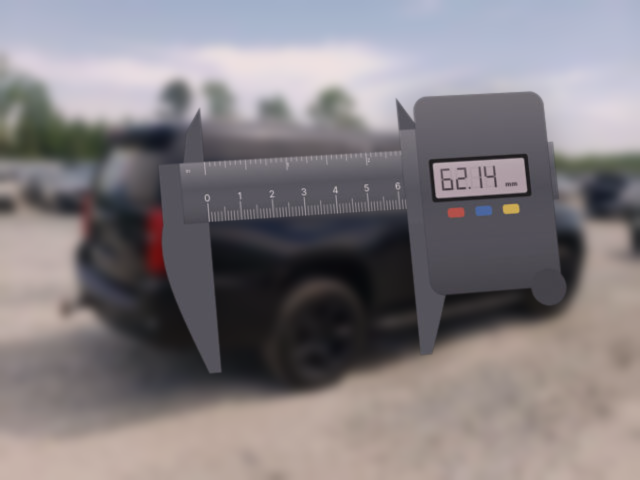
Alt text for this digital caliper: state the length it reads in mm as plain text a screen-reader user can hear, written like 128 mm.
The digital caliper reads 62.14 mm
